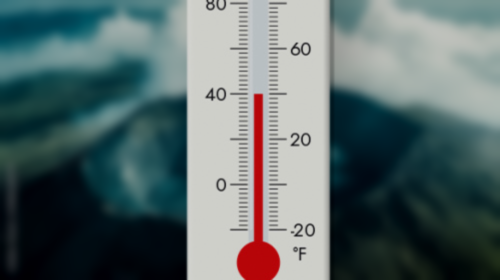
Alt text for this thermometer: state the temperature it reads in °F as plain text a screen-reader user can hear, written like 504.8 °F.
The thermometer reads 40 °F
